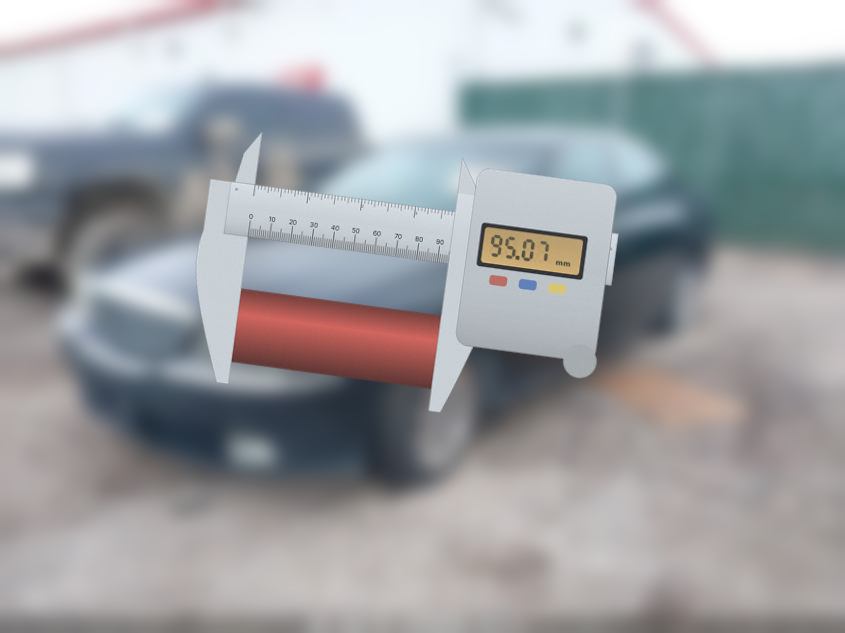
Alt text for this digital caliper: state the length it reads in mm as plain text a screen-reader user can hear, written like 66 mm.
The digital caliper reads 95.07 mm
